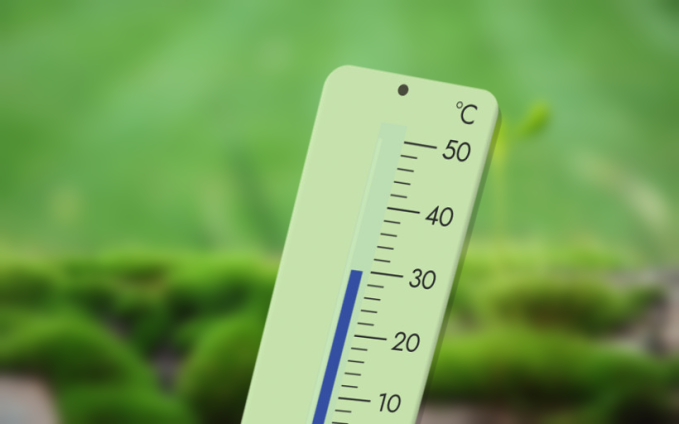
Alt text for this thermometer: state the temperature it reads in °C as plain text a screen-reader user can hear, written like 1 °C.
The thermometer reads 30 °C
